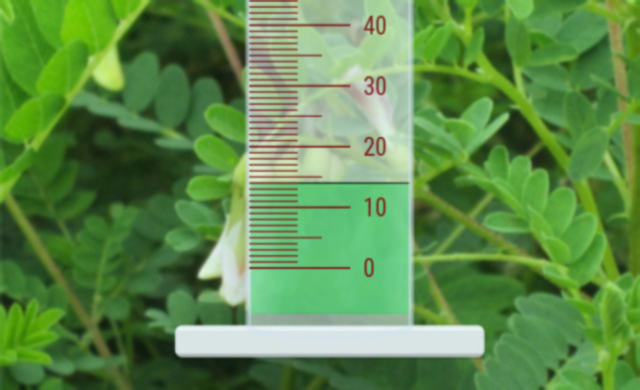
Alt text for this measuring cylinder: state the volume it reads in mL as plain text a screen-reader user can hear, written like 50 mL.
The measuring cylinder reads 14 mL
